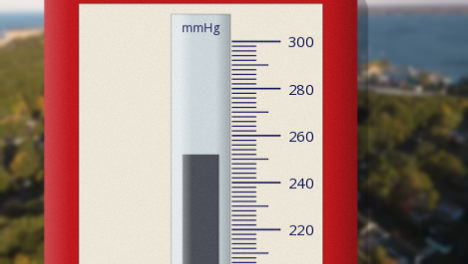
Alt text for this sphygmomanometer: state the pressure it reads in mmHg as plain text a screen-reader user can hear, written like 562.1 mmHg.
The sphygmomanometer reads 252 mmHg
